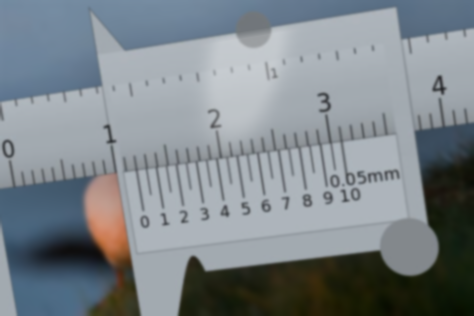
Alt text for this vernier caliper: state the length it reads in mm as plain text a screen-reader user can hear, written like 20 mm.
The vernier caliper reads 12.0 mm
